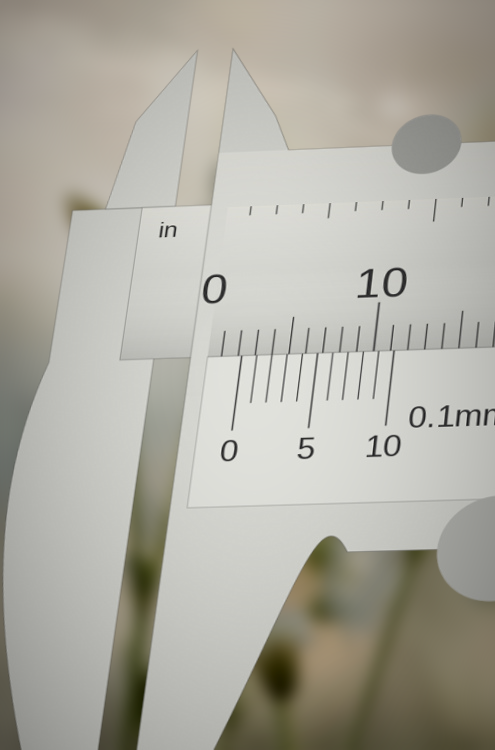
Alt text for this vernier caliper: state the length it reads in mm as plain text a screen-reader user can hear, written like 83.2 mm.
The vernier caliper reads 2.2 mm
